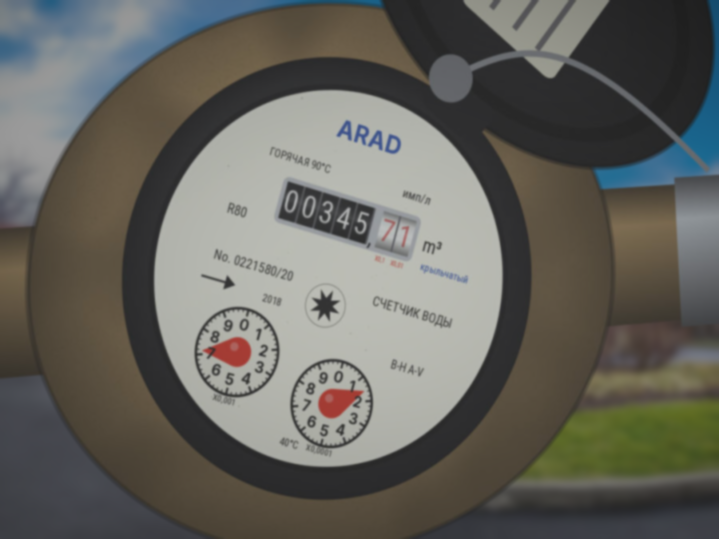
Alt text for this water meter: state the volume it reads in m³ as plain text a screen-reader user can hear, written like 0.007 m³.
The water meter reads 345.7171 m³
